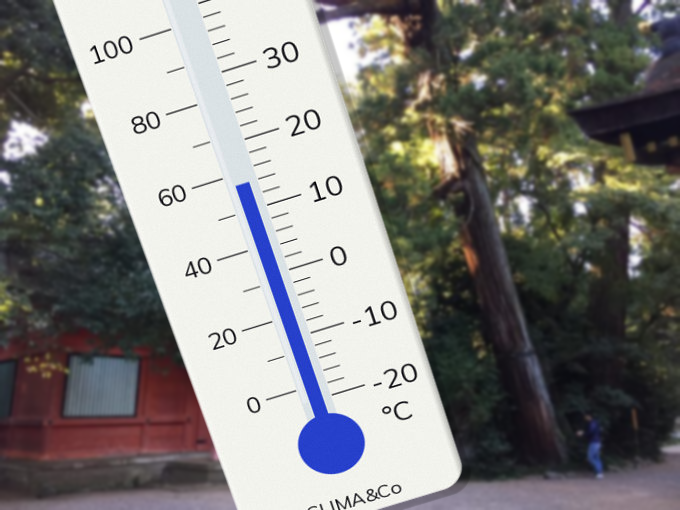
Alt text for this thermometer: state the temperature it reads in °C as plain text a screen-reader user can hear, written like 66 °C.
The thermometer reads 14 °C
